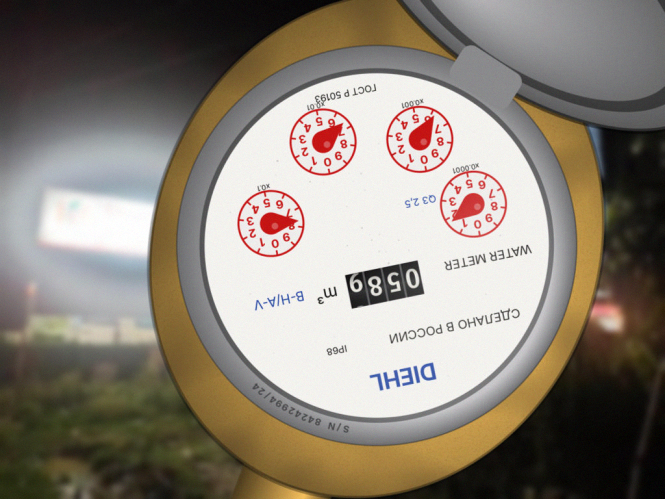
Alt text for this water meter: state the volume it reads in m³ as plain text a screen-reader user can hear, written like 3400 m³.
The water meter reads 588.7661 m³
